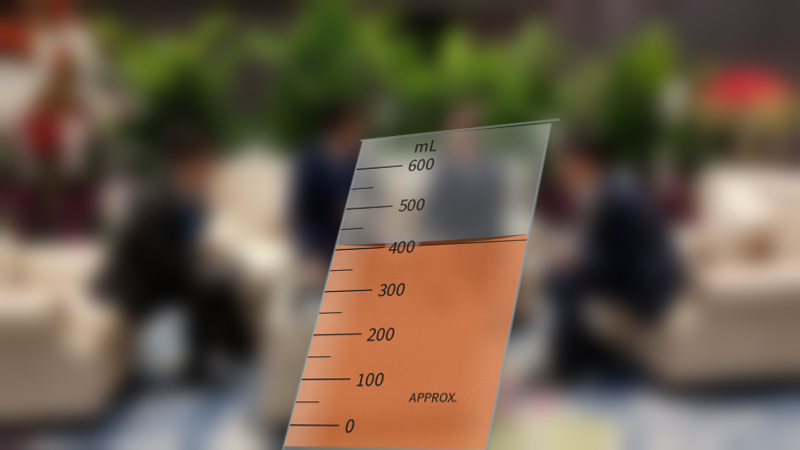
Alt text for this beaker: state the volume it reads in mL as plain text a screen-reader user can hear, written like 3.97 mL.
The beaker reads 400 mL
